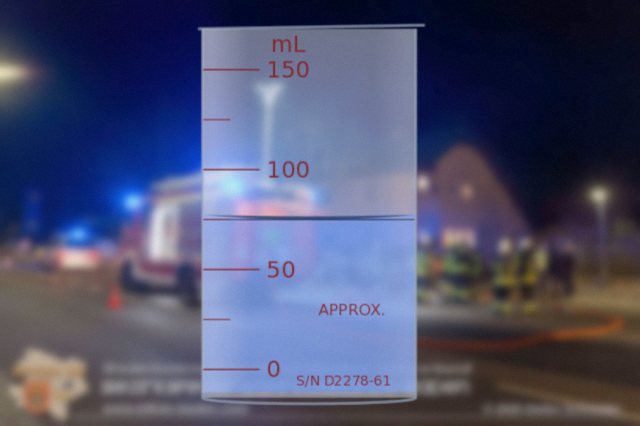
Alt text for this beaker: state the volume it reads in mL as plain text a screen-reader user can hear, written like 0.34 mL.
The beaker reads 75 mL
